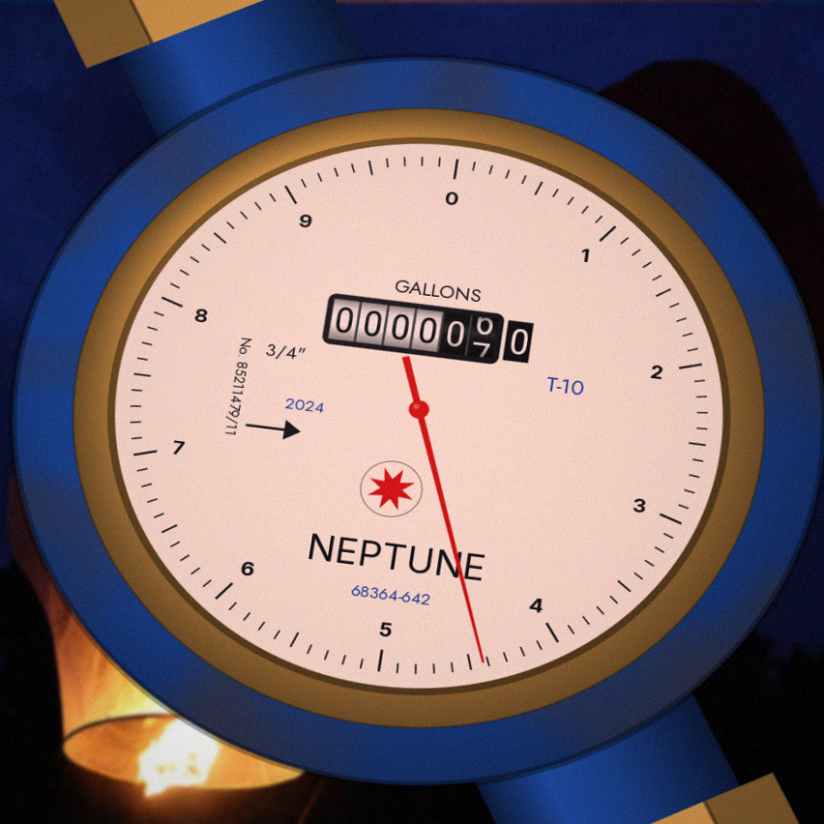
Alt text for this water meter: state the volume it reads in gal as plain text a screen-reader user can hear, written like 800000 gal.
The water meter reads 64.4 gal
